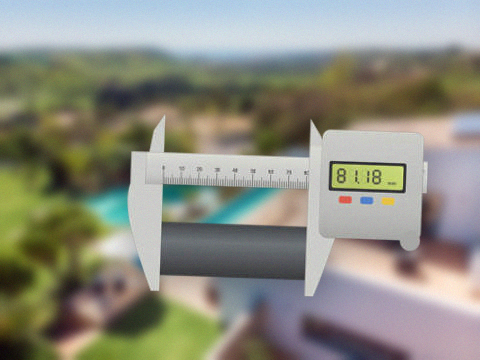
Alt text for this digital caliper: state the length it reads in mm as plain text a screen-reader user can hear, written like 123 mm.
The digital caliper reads 81.18 mm
